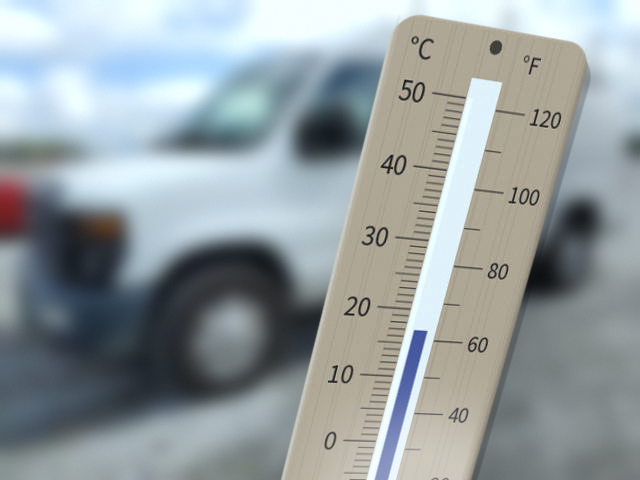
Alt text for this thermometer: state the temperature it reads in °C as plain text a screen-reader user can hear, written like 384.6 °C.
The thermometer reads 17 °C
